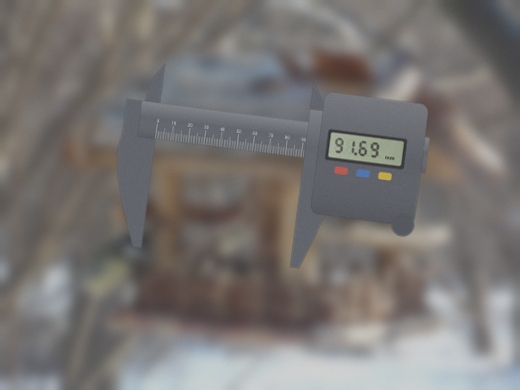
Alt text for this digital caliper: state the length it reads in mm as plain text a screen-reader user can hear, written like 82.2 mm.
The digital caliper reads 91.69 mm
